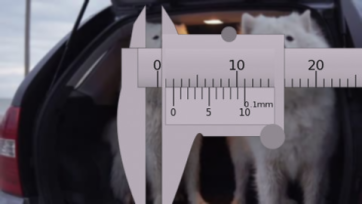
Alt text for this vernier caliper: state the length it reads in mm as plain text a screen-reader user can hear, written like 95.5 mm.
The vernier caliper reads 2.0 mm
